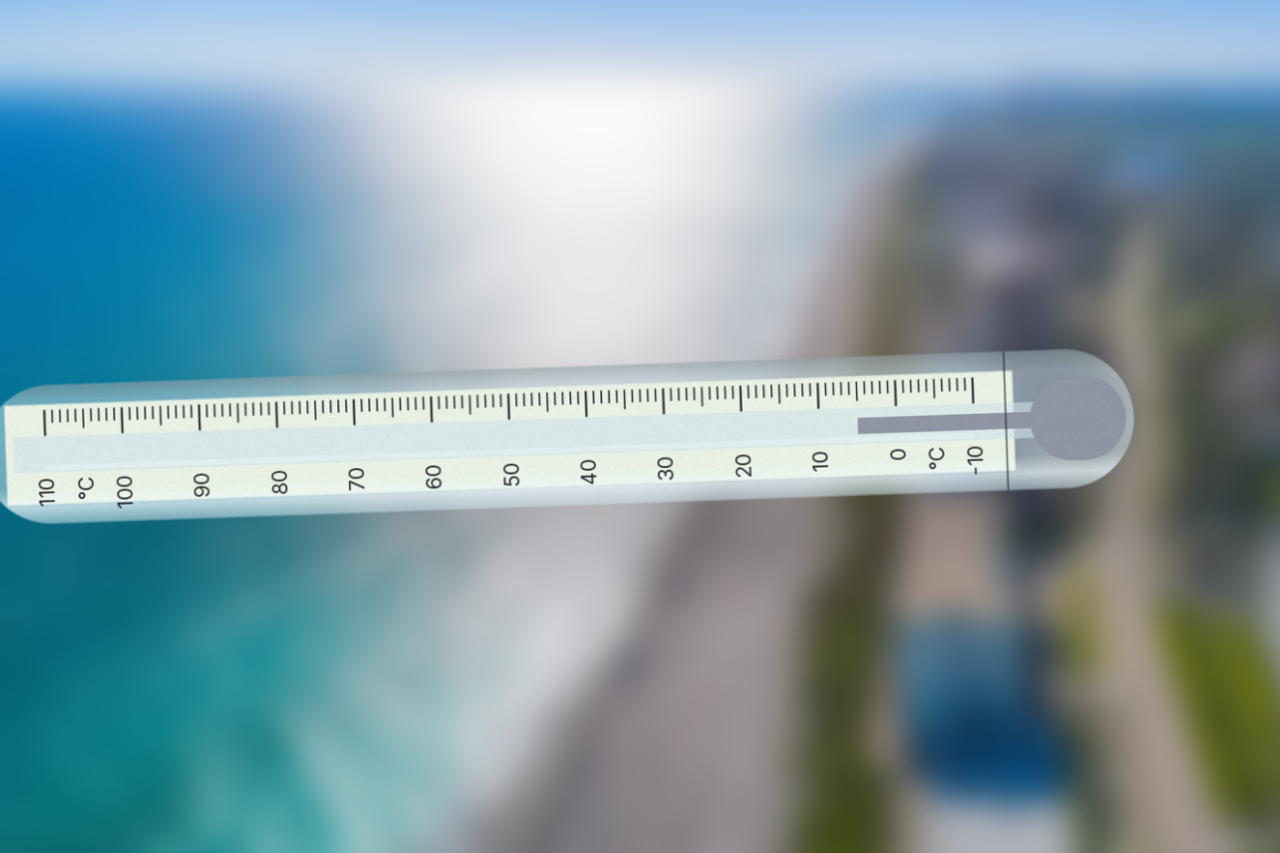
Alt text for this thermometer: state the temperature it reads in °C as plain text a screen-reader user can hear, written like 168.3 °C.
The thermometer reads 5 °C
